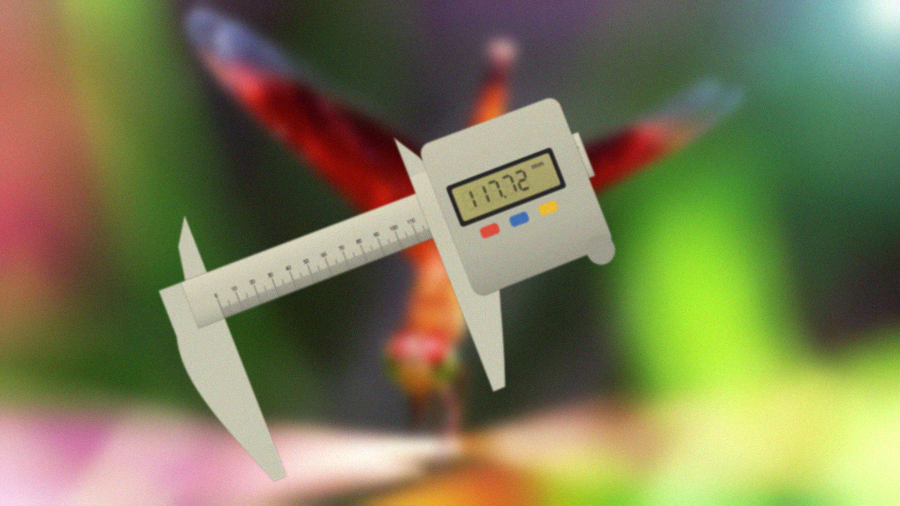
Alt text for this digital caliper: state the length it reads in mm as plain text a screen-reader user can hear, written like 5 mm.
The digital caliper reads 117.72 mm
